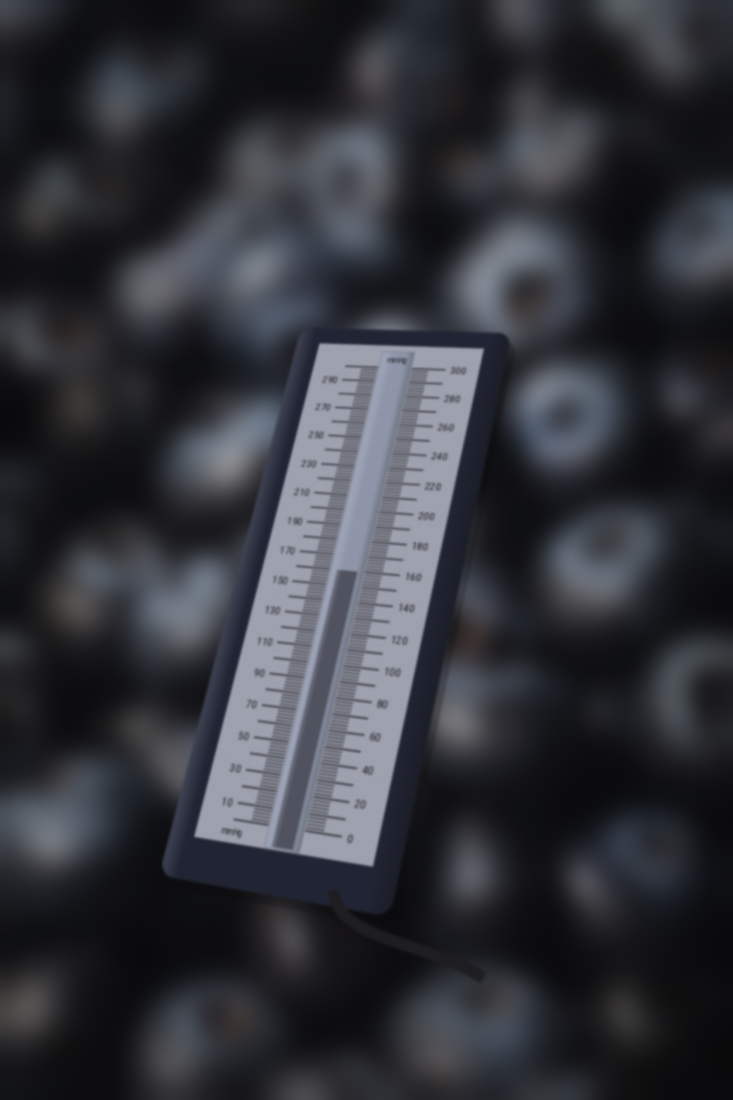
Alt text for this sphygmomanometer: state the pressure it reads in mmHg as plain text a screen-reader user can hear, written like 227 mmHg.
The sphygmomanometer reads 160 mmHg
